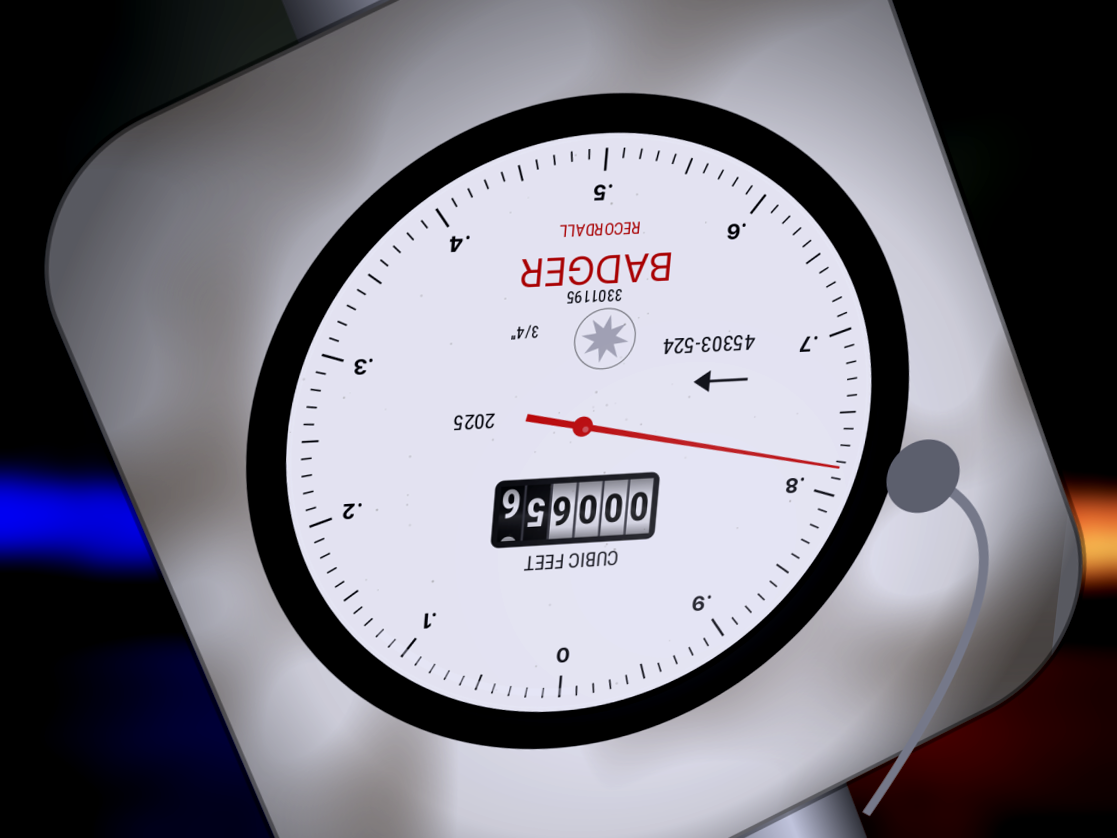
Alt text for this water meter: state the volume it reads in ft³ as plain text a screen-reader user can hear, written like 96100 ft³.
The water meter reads 655.78 ft³
